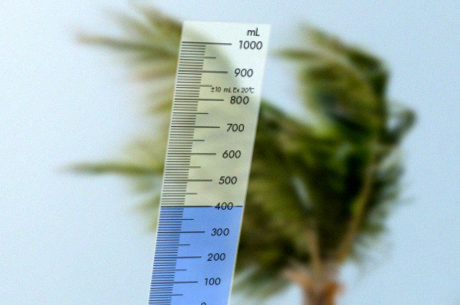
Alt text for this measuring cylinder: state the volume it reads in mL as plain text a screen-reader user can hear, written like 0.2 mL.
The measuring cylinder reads 400 mL
